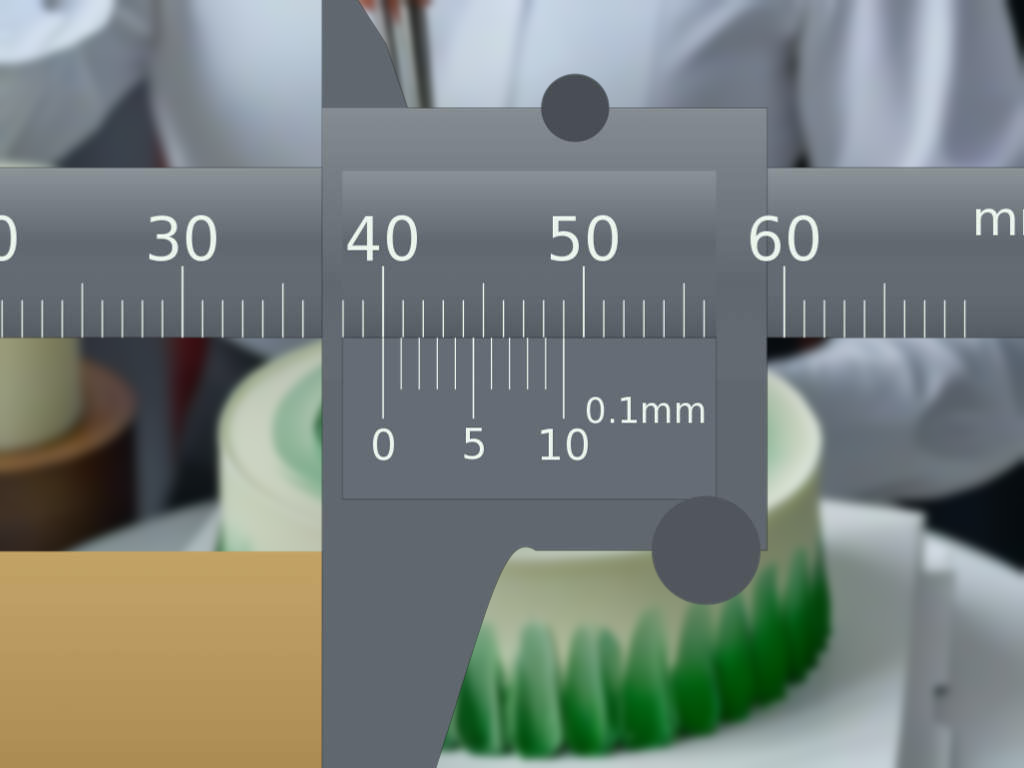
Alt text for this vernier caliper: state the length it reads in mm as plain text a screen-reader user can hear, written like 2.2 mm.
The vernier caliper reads 40.0 mm
